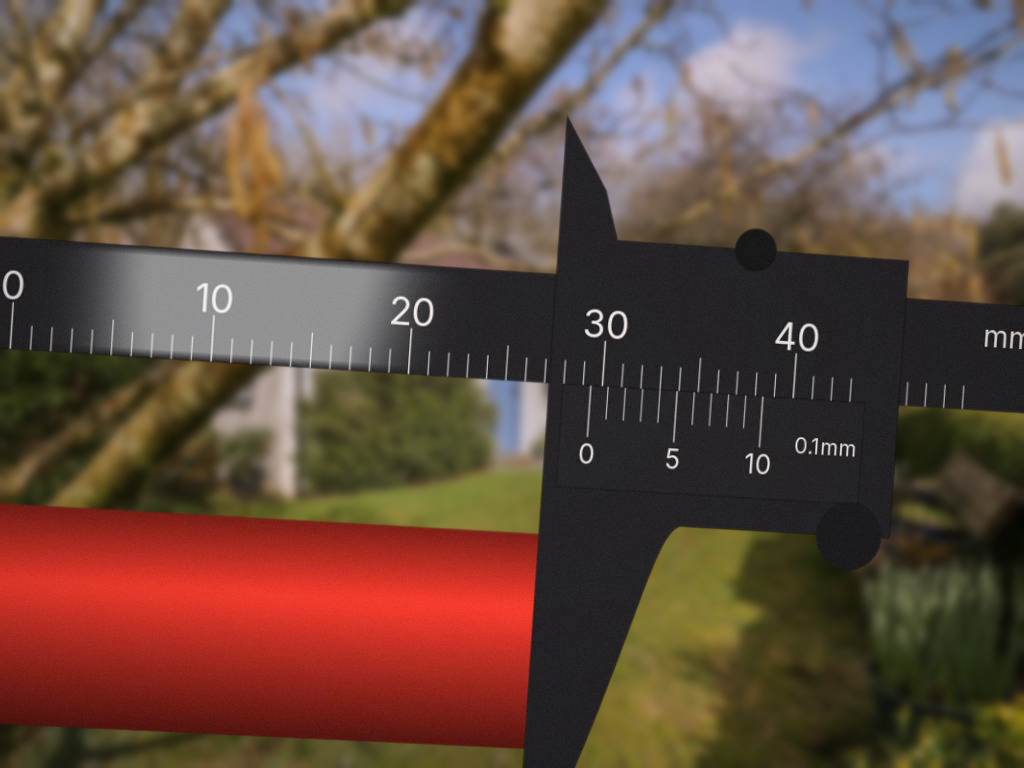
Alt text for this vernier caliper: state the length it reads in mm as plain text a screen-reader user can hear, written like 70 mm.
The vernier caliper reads 29.4 mm
